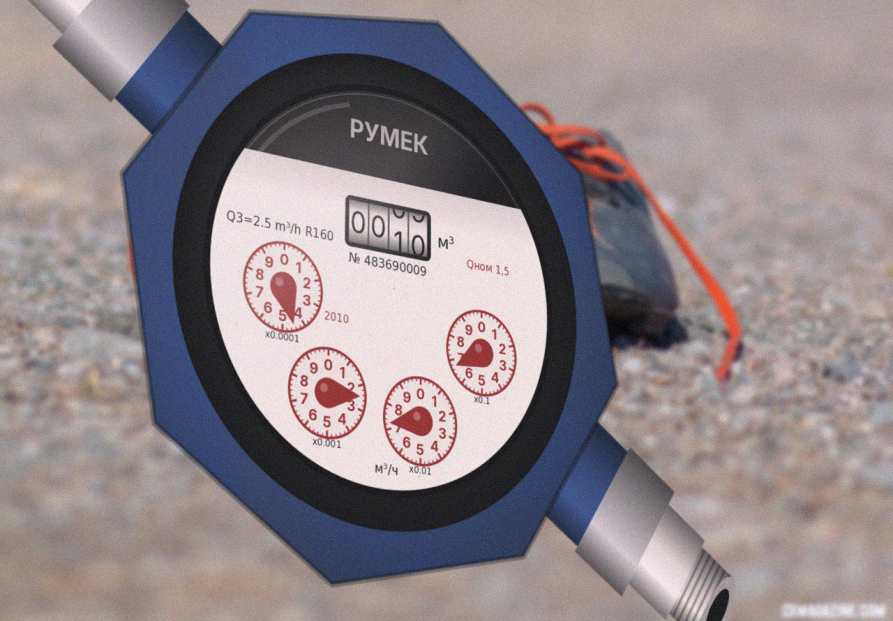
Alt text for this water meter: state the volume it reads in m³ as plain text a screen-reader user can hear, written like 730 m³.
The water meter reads 9.6724 m³
